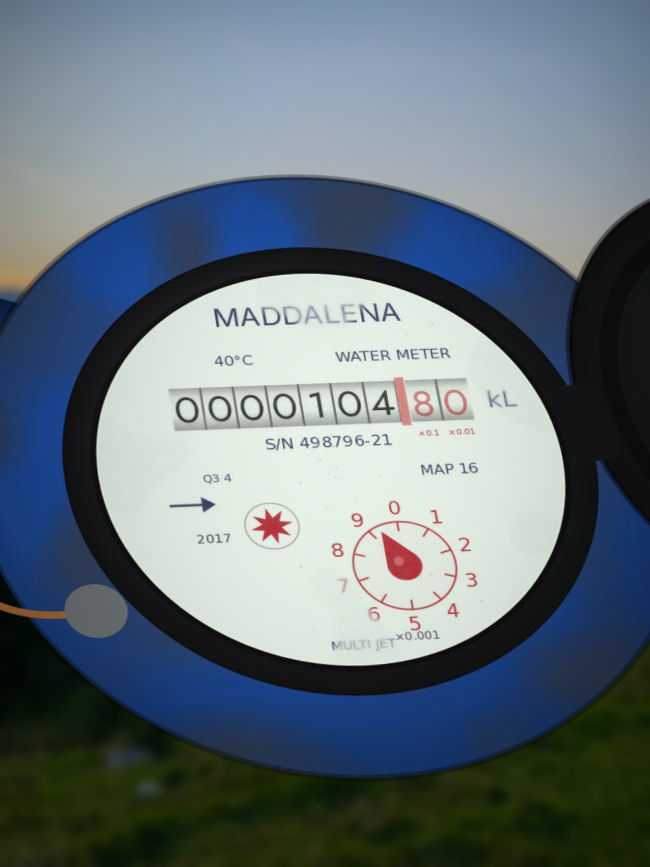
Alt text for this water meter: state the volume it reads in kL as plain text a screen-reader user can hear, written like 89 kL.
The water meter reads 104.799 kL
